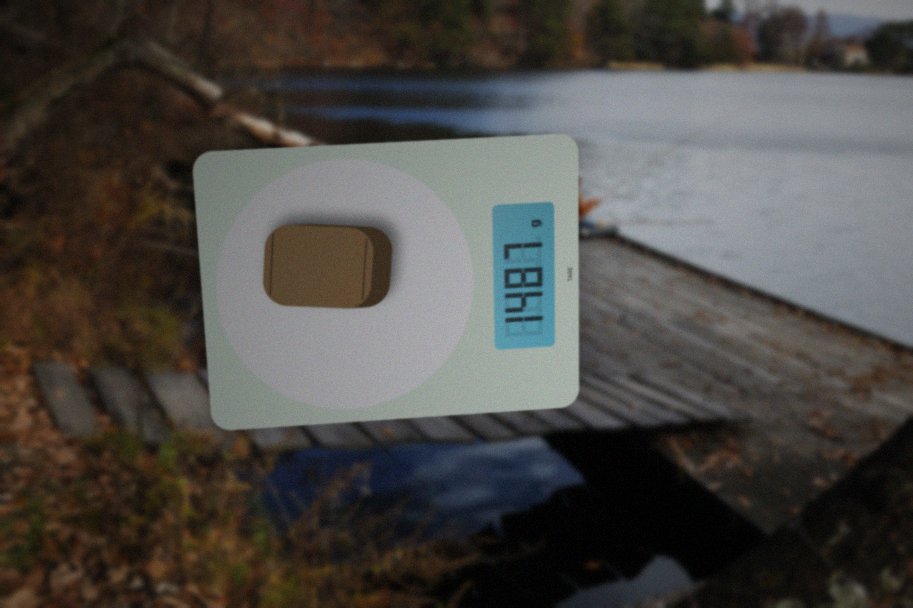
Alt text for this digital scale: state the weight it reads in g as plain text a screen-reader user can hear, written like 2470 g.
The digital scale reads 1487 g
